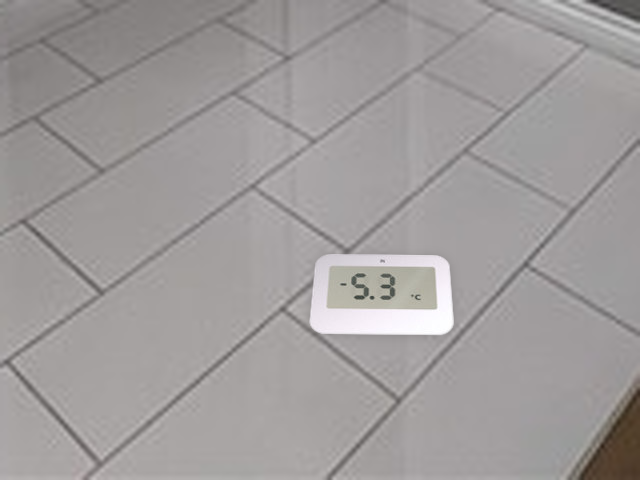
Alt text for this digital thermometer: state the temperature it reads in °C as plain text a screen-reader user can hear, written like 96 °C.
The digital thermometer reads -5.3 °C
